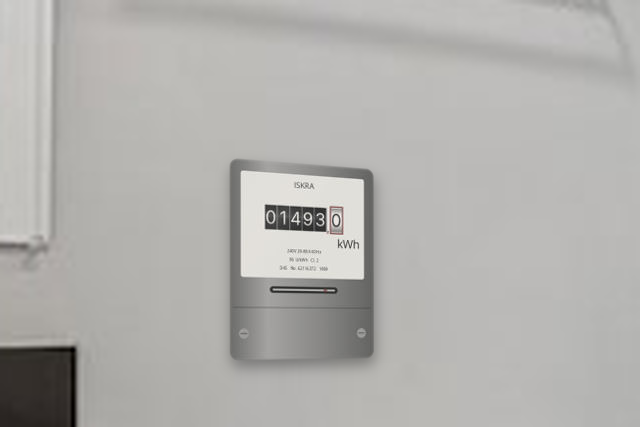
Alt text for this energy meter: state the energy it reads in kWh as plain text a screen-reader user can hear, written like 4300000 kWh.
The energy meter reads 1493.0 kWh
